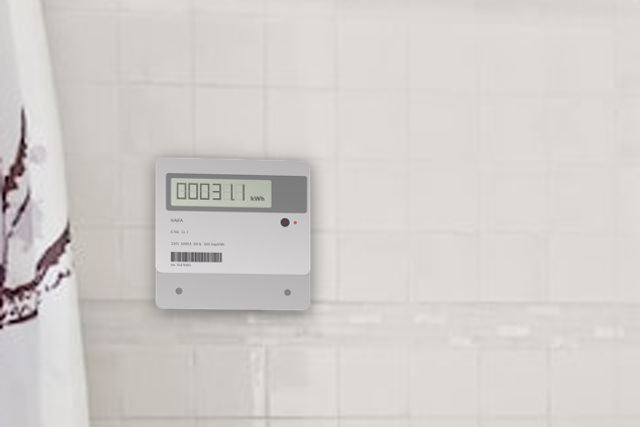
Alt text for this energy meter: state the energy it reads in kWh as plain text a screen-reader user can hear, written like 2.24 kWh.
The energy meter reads 31.1 kWh
